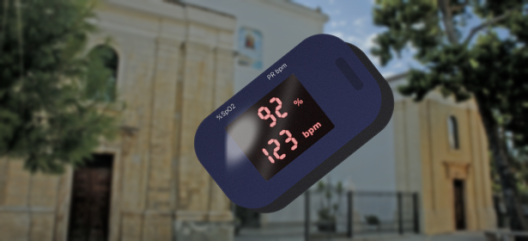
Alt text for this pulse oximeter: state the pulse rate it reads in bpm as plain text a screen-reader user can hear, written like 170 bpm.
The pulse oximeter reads 123 bpm
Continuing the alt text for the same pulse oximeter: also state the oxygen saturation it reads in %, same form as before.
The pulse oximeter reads 92 %
